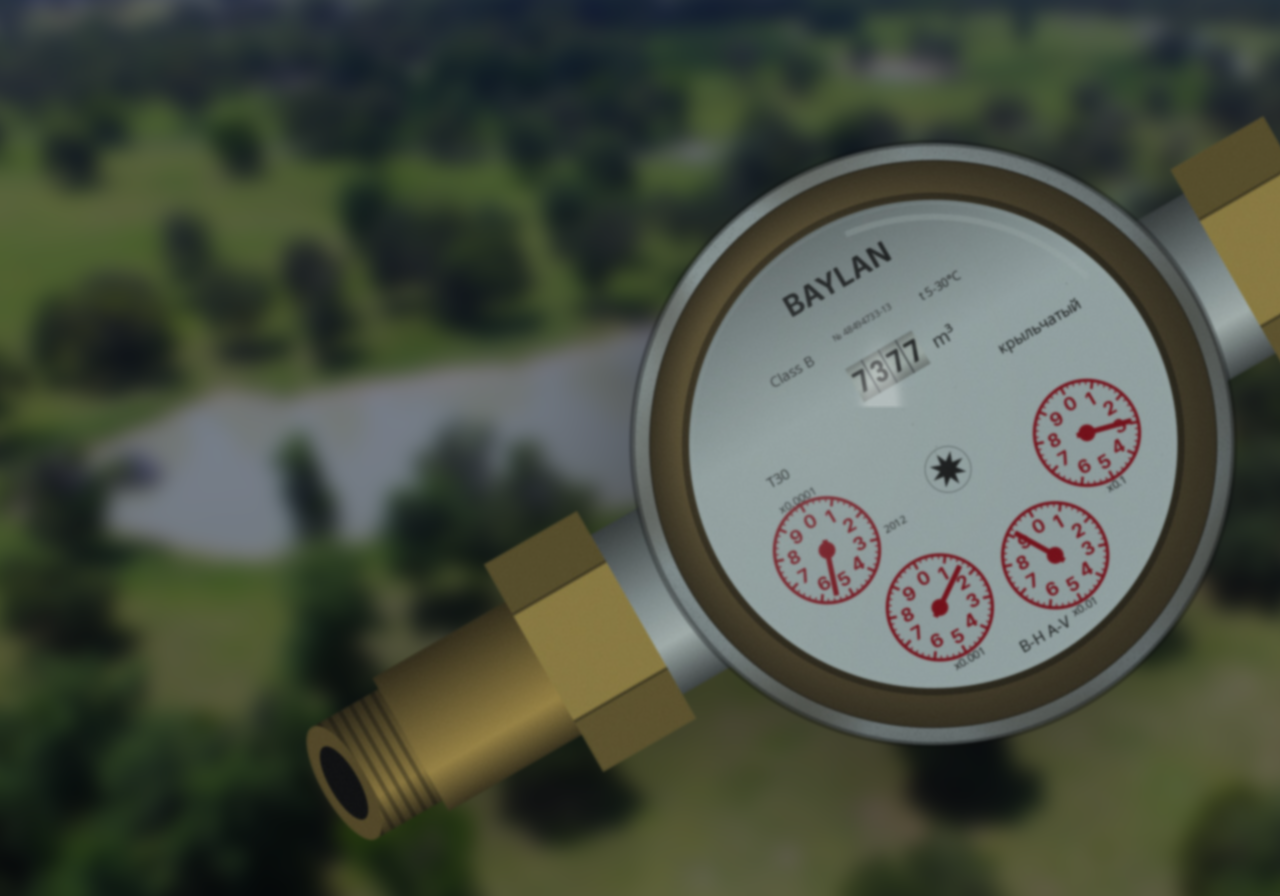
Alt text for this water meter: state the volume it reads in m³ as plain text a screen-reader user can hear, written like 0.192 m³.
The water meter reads 7377.2915 m³
